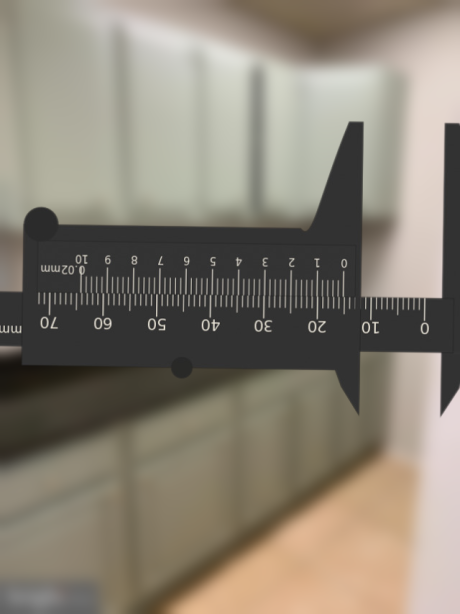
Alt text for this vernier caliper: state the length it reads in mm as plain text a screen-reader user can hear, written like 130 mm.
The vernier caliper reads 15.2 mm
